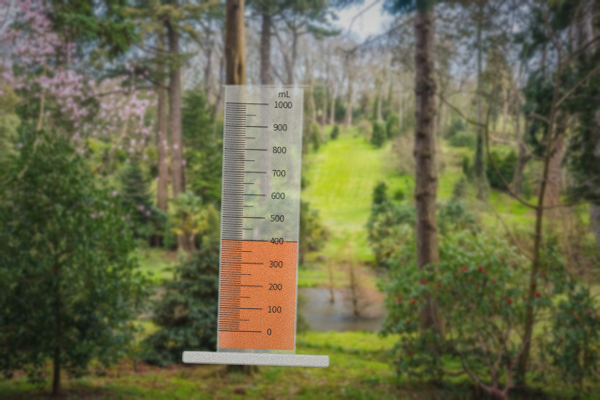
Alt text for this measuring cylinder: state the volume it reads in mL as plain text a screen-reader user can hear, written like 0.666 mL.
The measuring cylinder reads 400 mL
